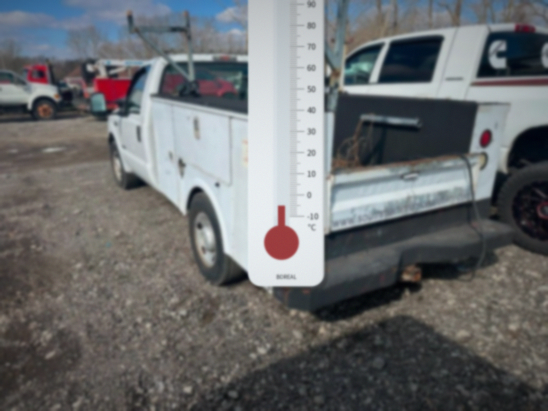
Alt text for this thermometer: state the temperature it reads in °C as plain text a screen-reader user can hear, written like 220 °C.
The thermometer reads -5 °C
